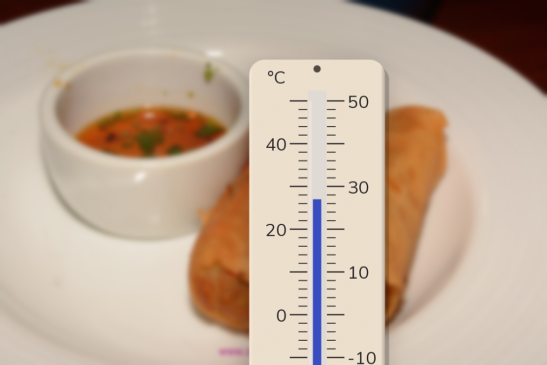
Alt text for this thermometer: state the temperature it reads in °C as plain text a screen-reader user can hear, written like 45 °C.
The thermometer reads 27 °C
